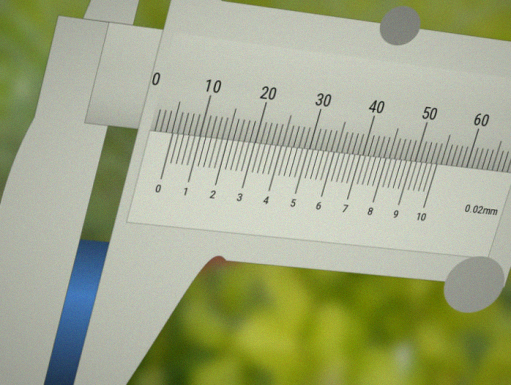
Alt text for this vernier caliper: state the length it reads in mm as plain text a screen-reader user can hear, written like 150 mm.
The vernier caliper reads 5.2 mm
